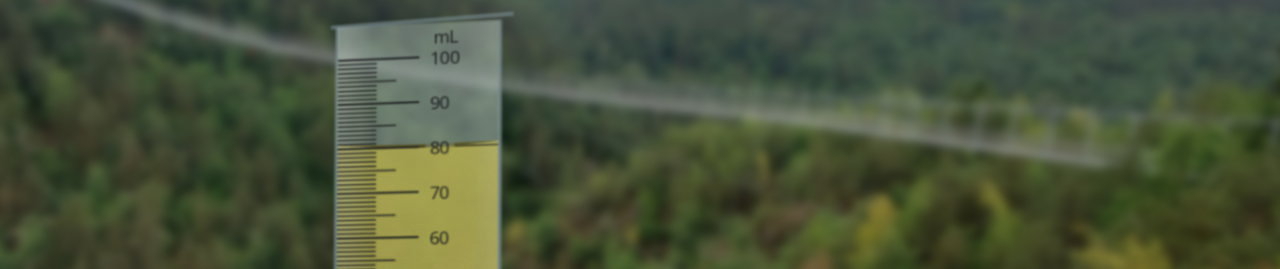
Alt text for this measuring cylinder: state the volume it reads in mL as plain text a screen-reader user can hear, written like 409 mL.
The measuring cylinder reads 80 mL
